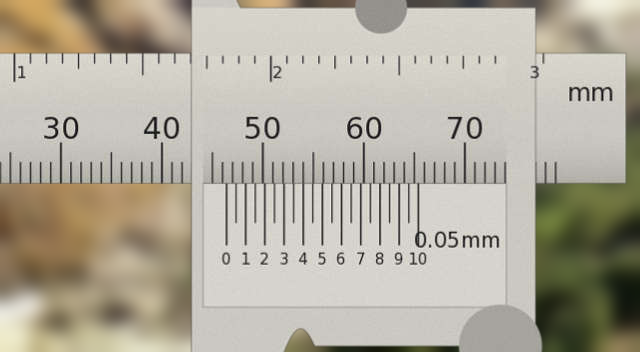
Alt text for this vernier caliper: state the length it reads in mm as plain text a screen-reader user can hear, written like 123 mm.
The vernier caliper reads 46.4 mm
